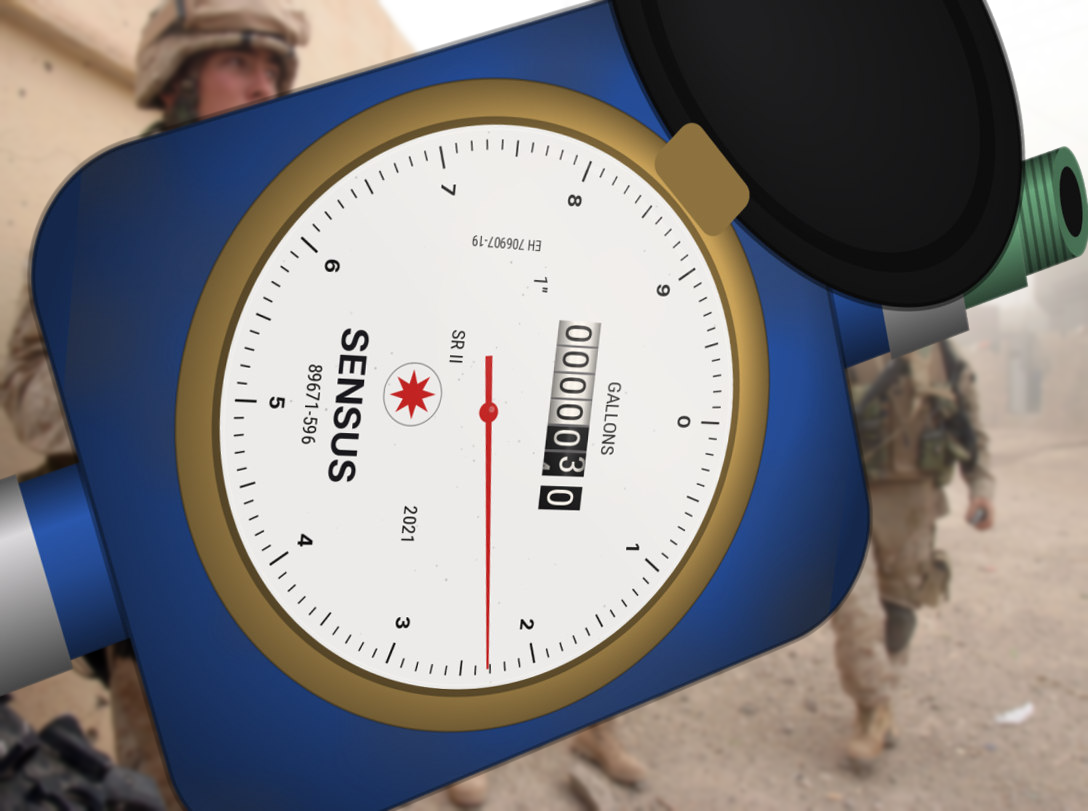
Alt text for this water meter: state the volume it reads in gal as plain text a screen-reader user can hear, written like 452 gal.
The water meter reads 32.3 gal
